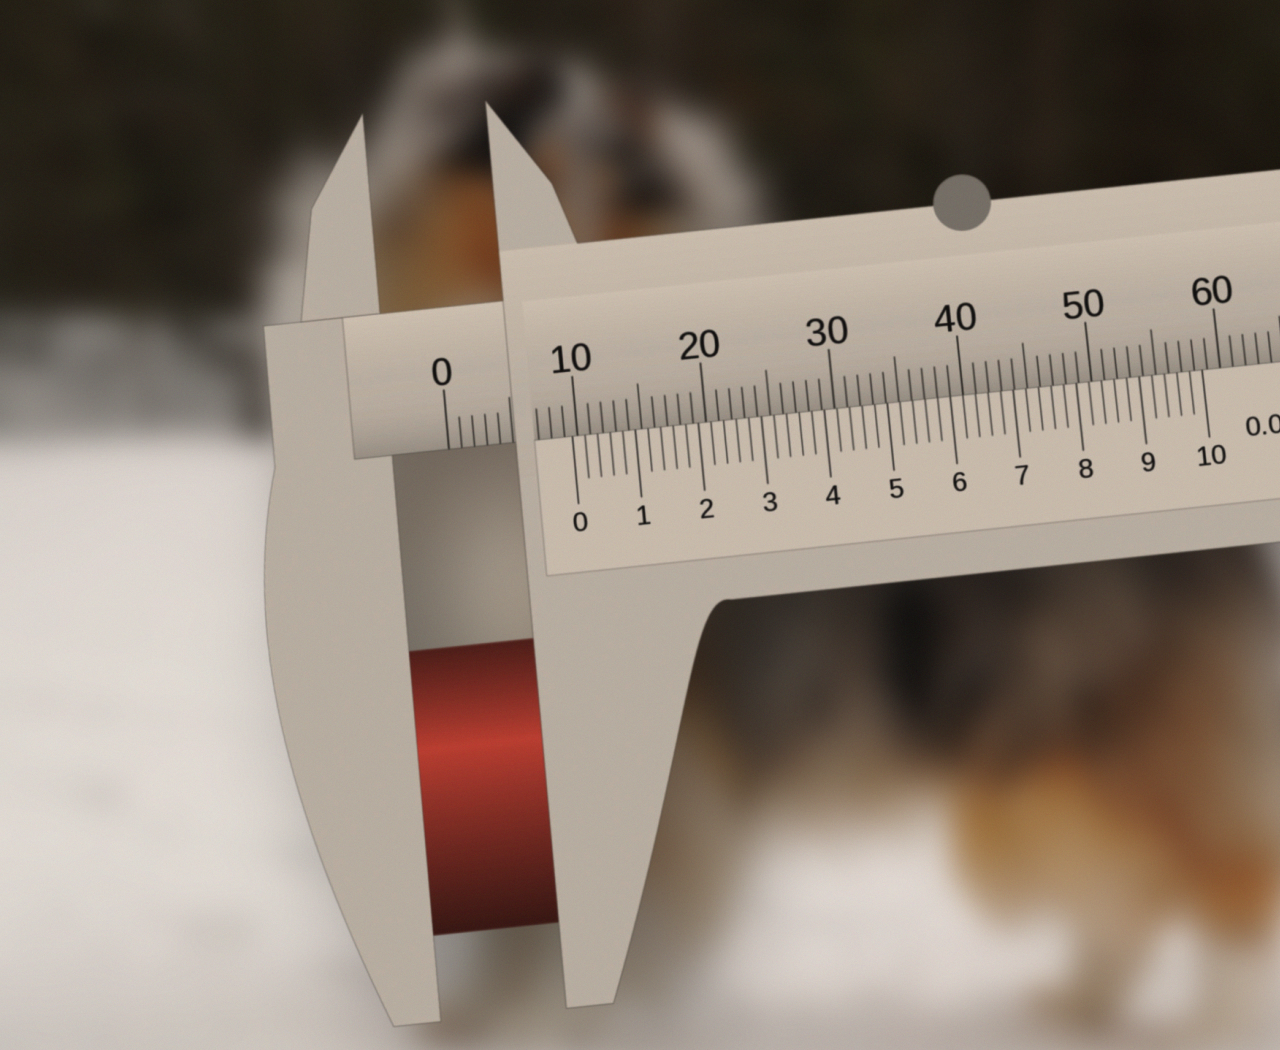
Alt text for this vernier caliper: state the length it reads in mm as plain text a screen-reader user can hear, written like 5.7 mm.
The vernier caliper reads 9.6 mm
